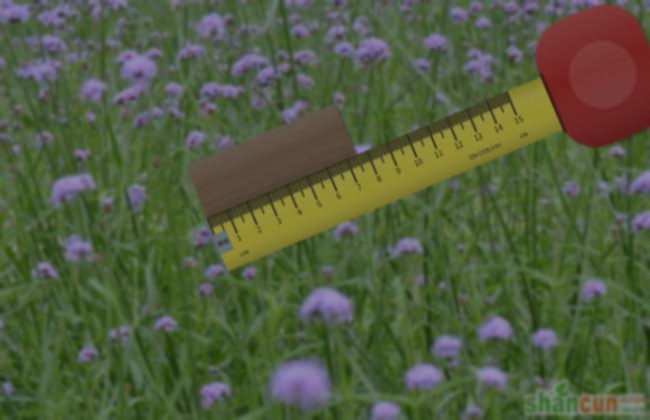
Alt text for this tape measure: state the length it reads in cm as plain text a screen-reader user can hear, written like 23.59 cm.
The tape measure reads 7.5 cm
